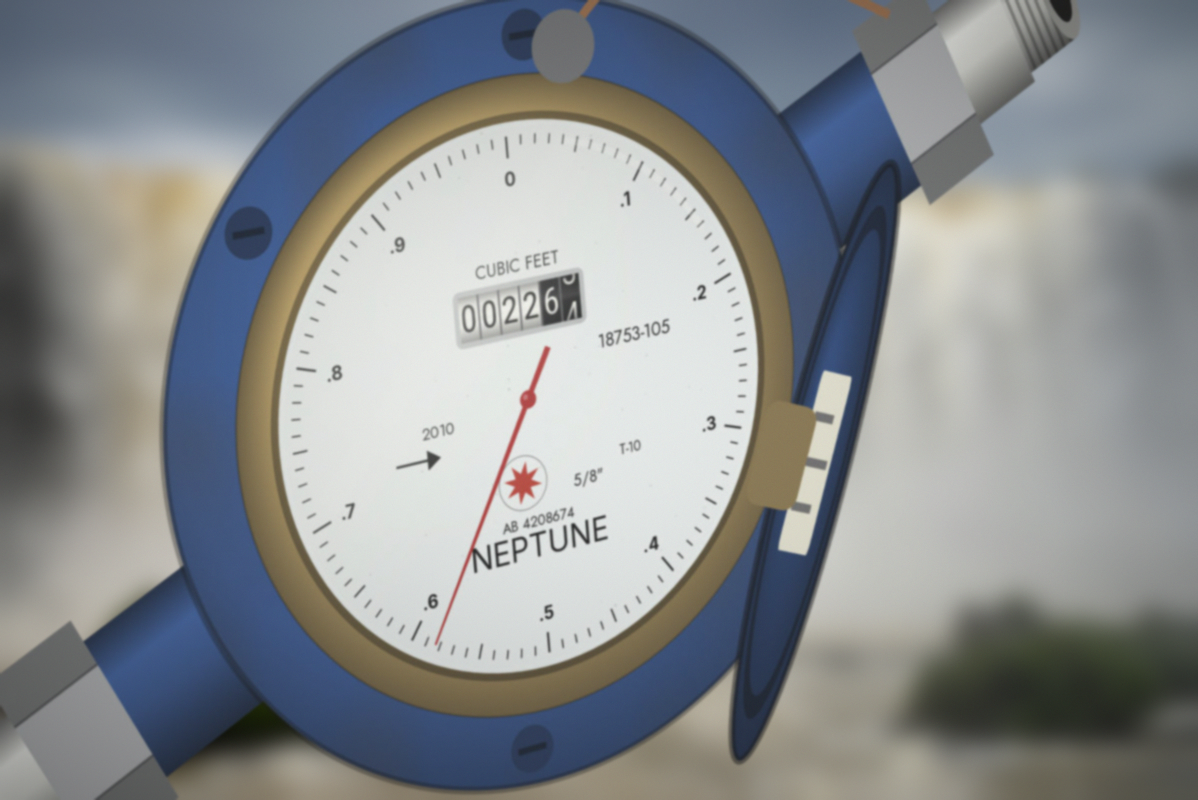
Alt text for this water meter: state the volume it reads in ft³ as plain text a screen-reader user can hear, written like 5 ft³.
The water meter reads 2263.58 ft³
